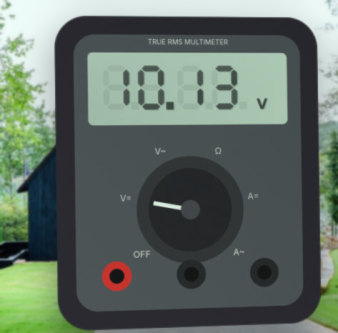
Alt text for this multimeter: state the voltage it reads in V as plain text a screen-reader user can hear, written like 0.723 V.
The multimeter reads 10.13 V
